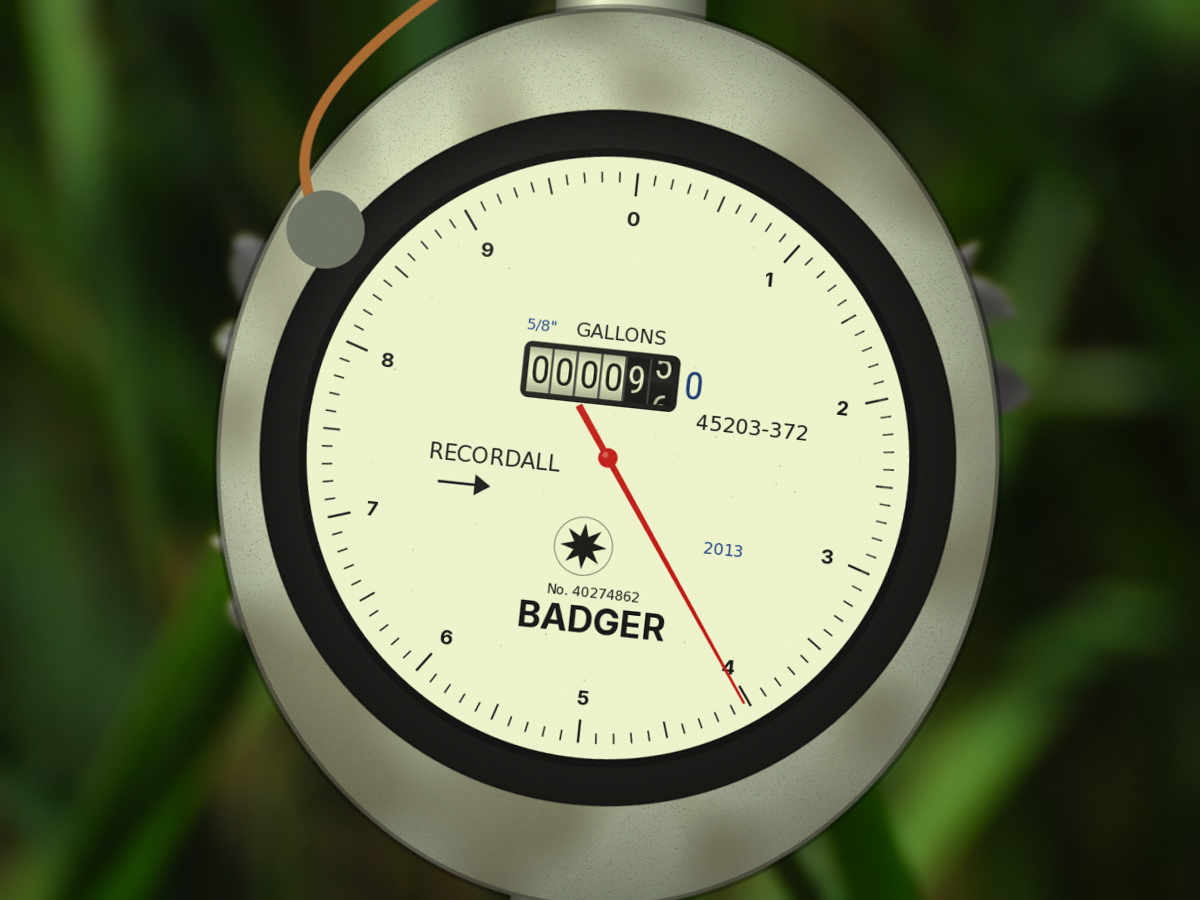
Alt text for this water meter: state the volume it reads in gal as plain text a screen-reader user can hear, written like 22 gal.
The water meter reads 954.0 gal
